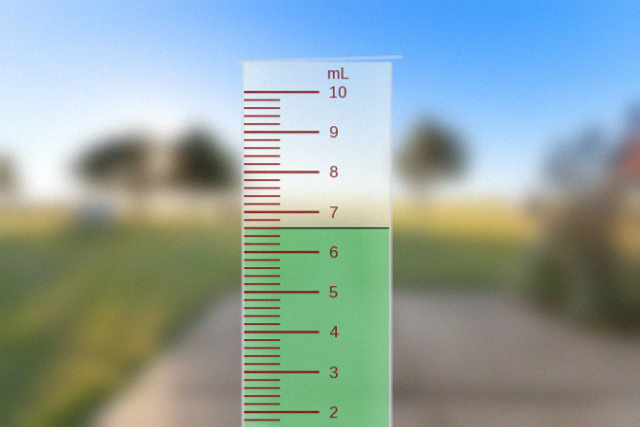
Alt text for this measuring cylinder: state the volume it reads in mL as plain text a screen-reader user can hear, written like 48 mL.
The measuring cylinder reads 6.6 mL
